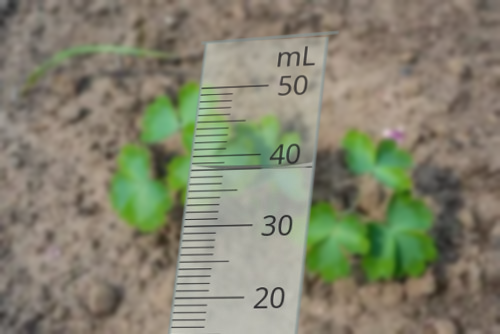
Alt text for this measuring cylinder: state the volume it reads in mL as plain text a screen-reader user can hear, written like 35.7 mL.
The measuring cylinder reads 38 mL
